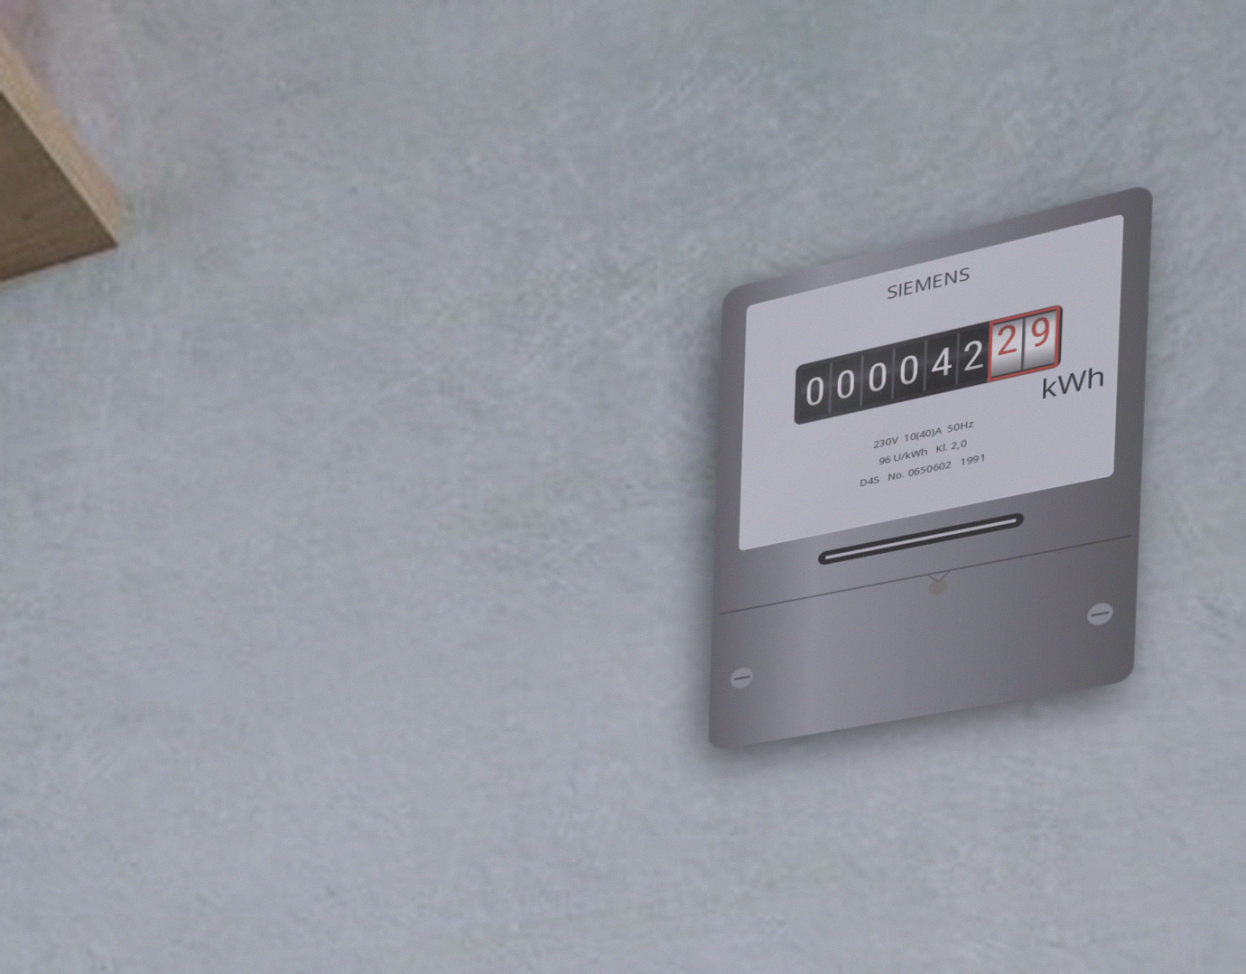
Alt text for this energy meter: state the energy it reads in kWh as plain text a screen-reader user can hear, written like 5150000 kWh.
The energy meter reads 42.29 kWh
